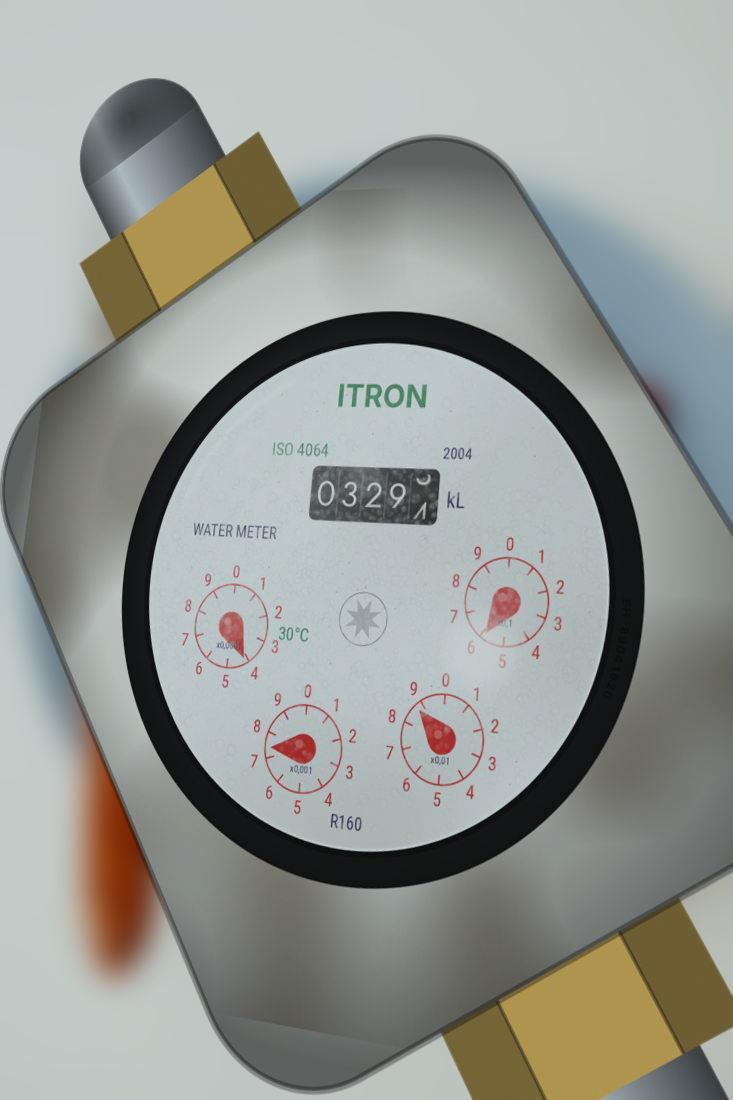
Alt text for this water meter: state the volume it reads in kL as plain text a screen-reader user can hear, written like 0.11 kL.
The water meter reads 3293.5874 kL
